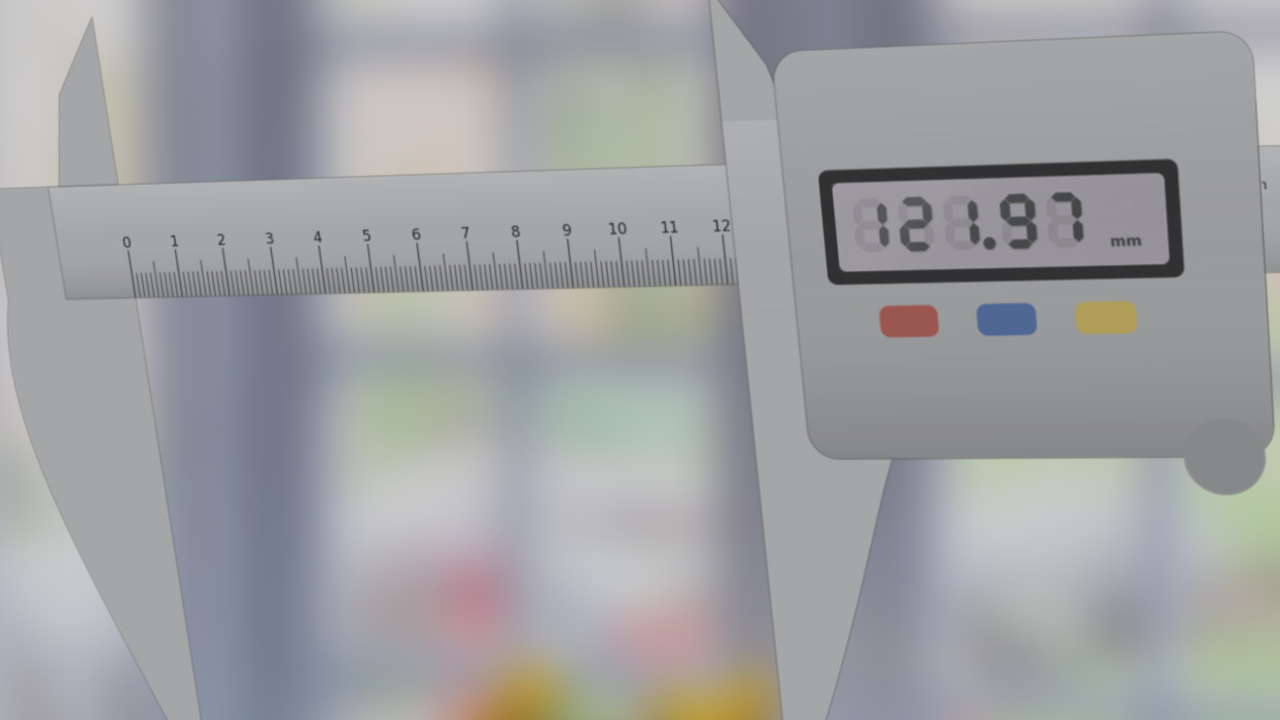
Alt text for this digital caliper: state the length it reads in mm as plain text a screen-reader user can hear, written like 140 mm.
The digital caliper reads 121.97 mm
